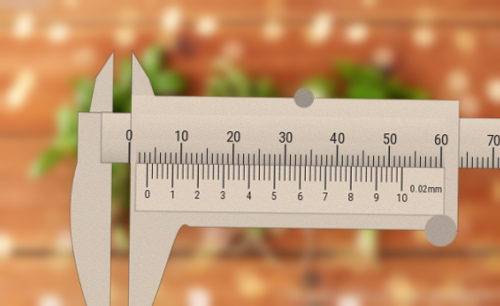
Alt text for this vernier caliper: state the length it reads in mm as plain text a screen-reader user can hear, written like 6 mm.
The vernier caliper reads 3.5 mm
